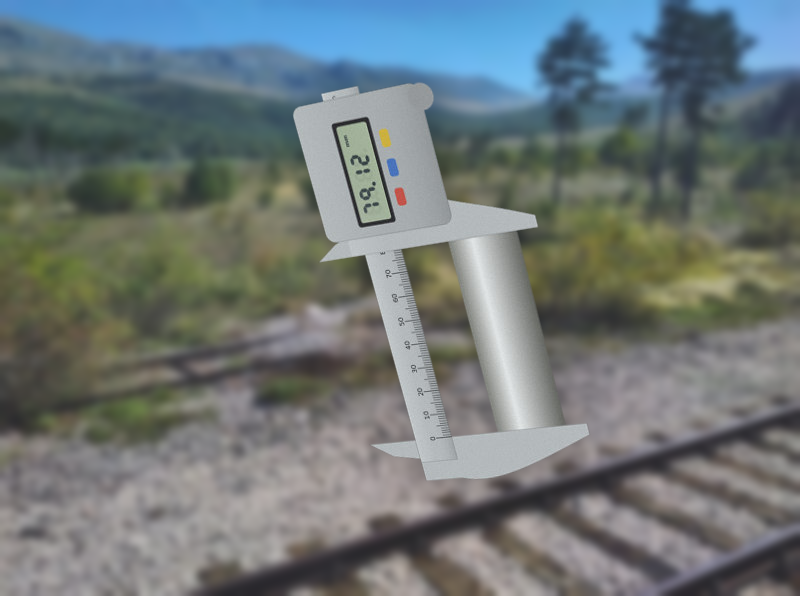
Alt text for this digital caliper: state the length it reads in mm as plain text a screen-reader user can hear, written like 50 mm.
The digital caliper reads 79.12 mm
